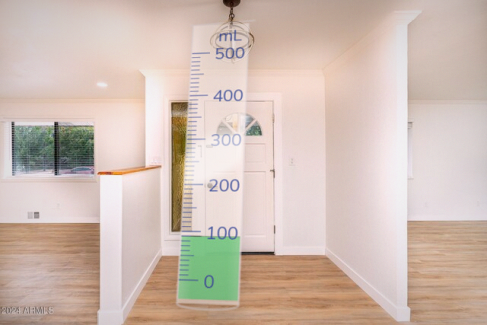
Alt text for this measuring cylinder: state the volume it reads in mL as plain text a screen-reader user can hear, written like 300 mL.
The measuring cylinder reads 90 mL
